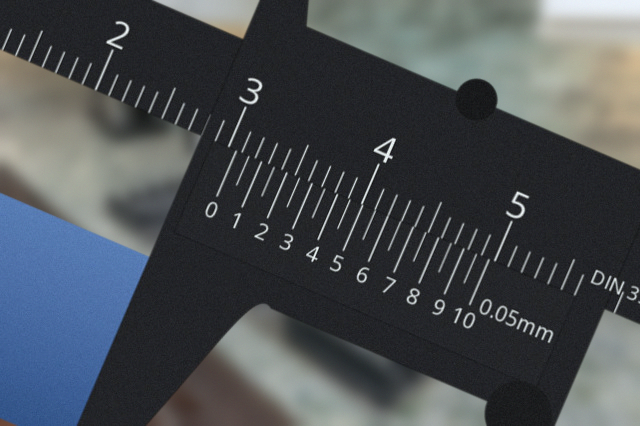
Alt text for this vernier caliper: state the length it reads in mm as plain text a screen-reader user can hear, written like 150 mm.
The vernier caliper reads 30.6 mm
